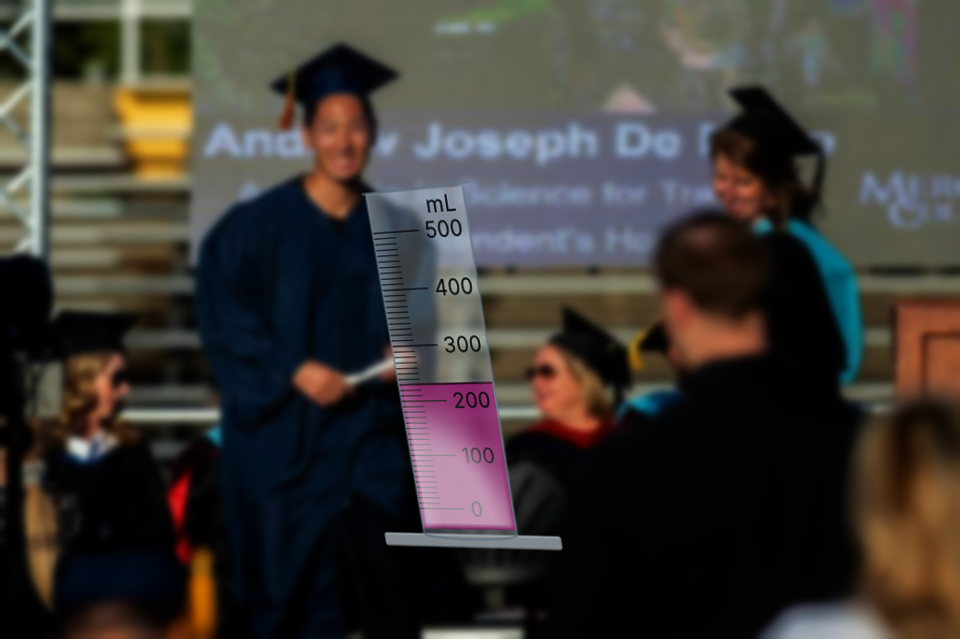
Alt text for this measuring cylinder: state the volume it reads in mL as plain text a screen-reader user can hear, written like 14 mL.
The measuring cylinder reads 230 mL
